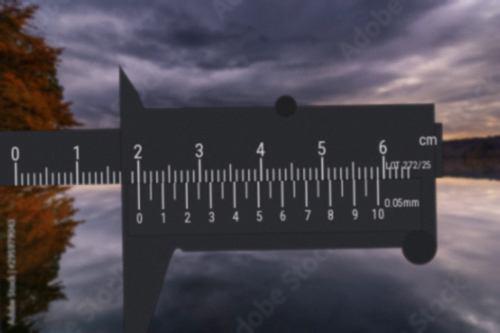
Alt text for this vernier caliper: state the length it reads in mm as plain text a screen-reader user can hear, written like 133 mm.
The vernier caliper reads 20.0 mm
